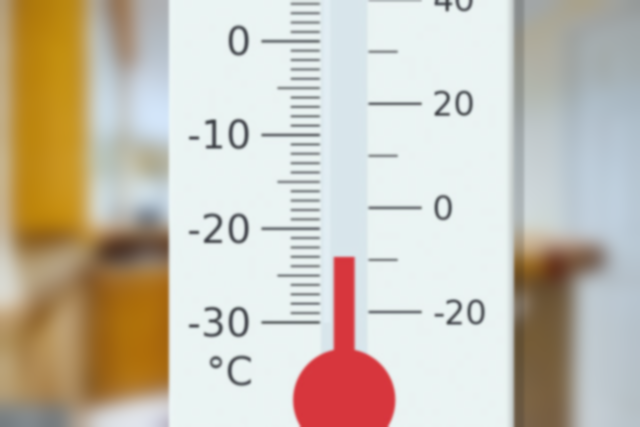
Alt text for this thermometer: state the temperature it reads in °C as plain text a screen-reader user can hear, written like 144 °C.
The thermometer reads -23 °C
